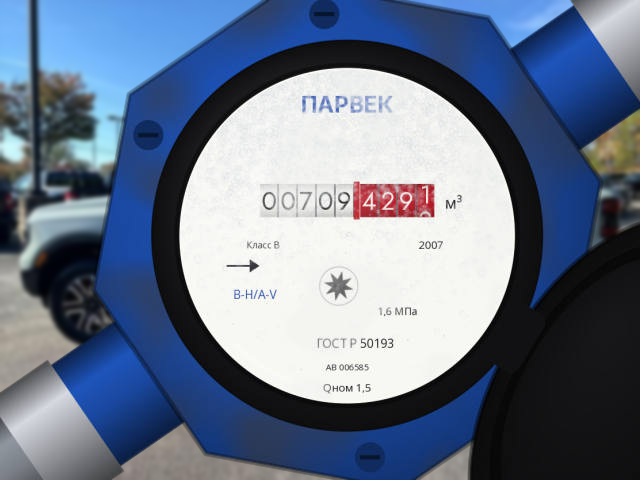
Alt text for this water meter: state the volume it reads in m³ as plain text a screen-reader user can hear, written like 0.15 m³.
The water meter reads 709.4291 m³
